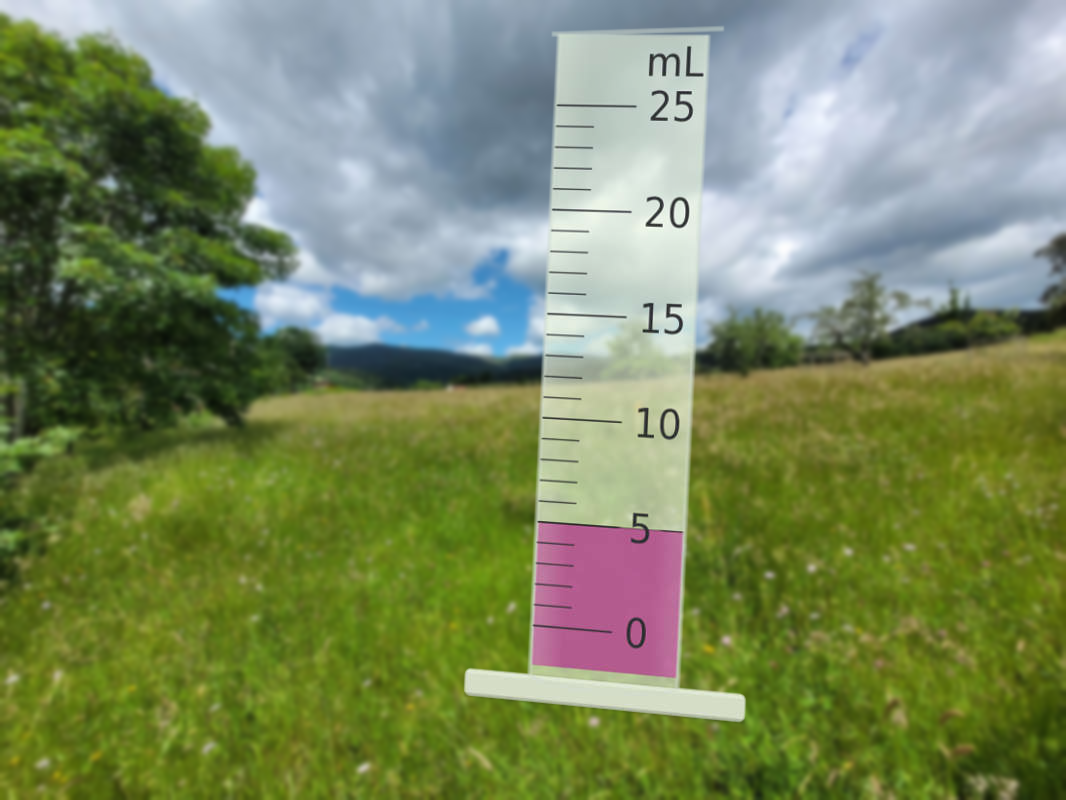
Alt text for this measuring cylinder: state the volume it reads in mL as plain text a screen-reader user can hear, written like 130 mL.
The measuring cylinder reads 5 mL
